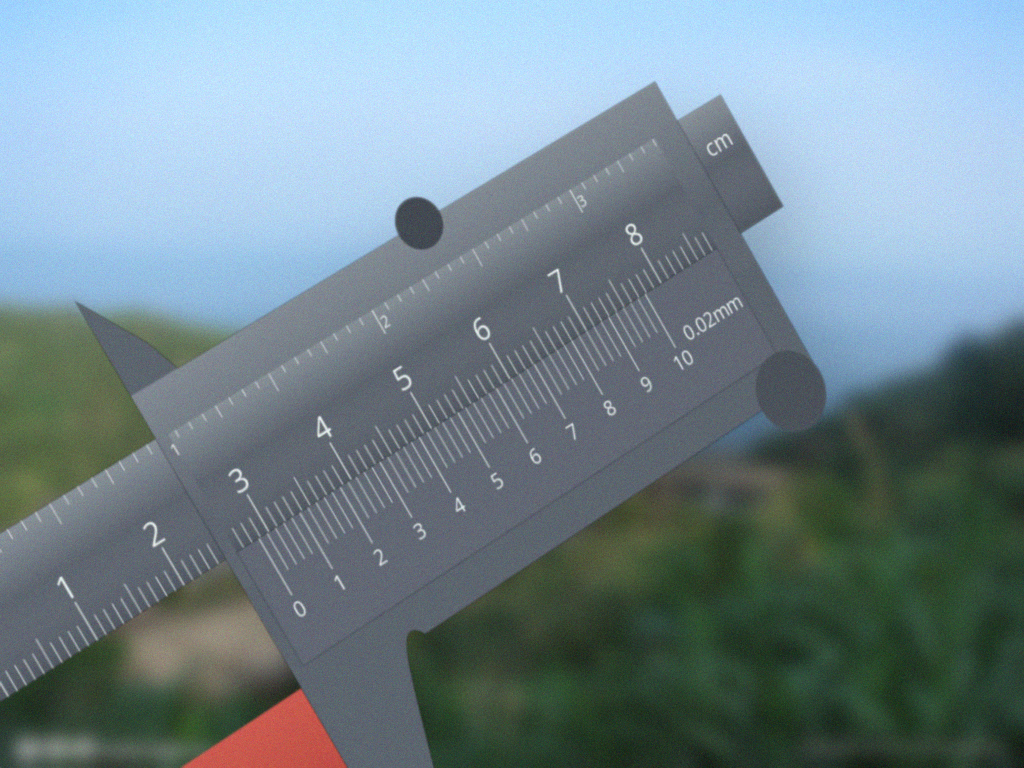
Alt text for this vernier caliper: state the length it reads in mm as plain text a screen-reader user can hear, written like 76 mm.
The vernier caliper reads 28.8 mm
